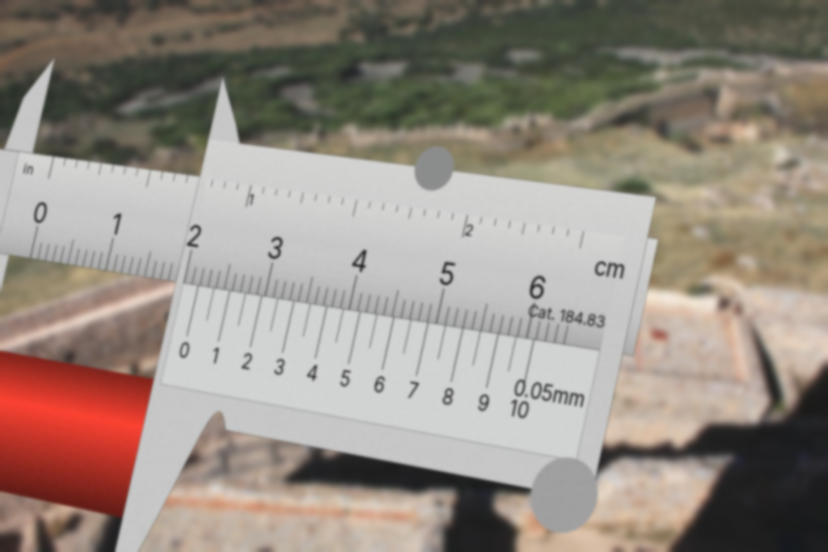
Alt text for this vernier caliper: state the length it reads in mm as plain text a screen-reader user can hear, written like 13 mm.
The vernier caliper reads 21.8 mm
